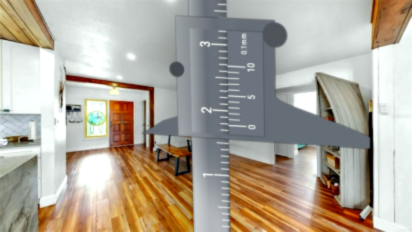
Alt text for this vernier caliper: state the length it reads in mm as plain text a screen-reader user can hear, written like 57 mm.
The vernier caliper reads 17.8 mm
